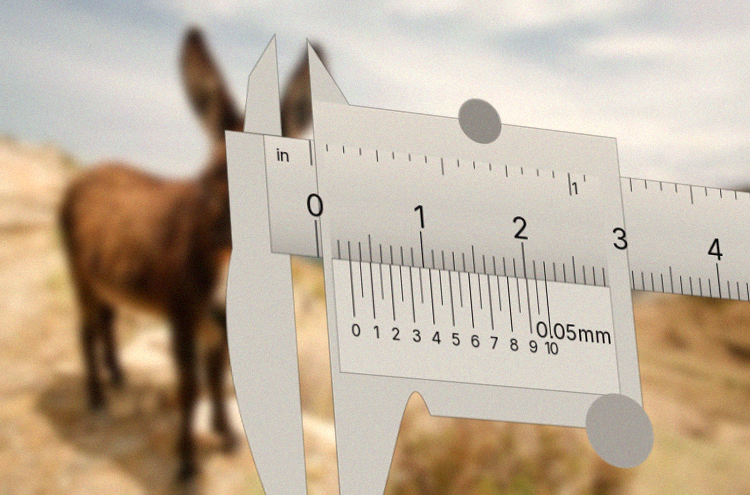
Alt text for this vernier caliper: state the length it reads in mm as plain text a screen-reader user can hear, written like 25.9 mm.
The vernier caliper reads 3.0 mm
